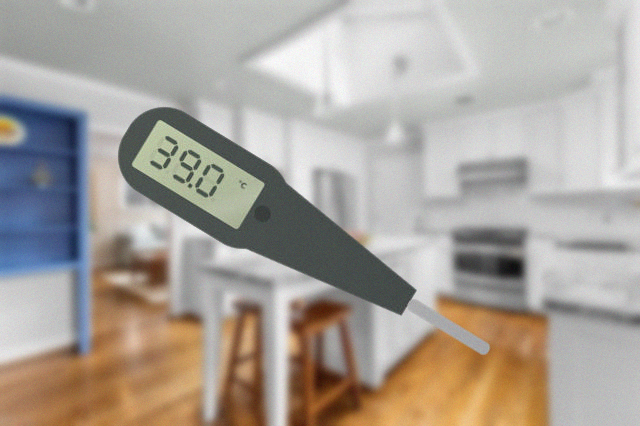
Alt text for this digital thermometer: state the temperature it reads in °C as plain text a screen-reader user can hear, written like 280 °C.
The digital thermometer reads 39.0 °C
